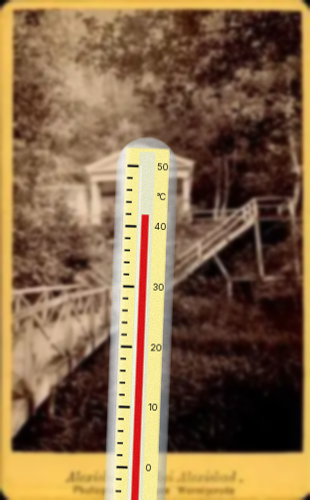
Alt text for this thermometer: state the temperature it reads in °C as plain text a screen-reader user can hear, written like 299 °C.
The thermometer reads 42 °C
